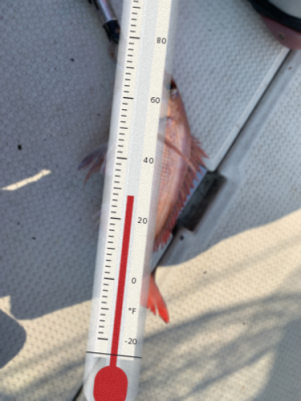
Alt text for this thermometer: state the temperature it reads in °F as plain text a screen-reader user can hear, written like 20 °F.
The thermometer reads 28 °F
